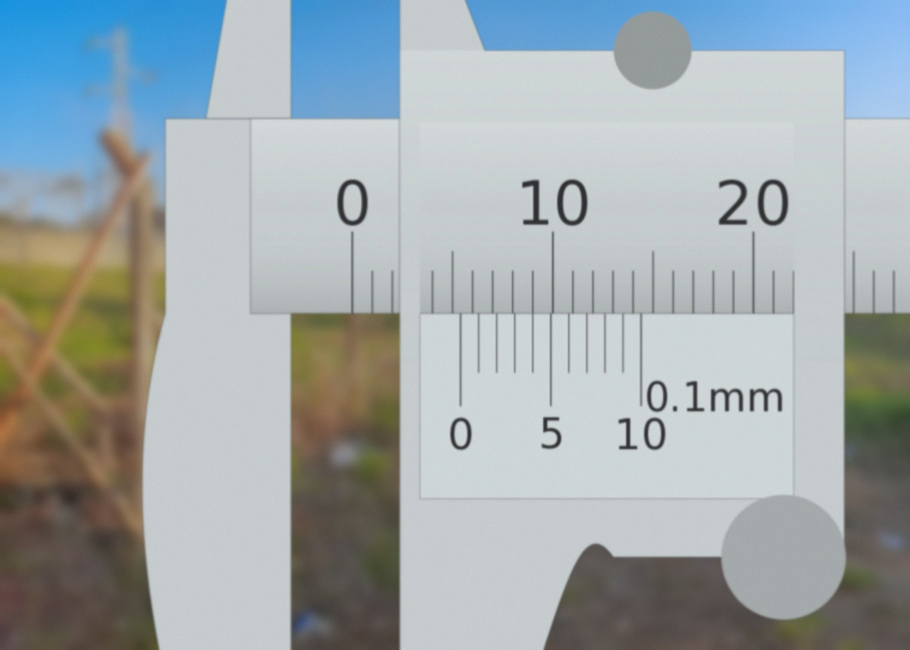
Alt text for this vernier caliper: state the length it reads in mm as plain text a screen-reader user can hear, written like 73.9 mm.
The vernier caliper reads 5.4 mm
